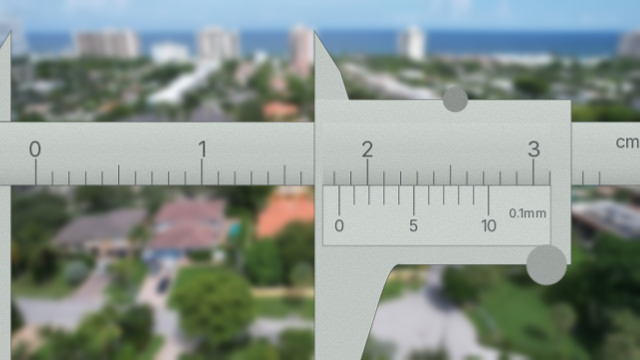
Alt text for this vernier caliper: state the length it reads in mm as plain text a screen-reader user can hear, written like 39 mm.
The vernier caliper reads 18.3 mm
